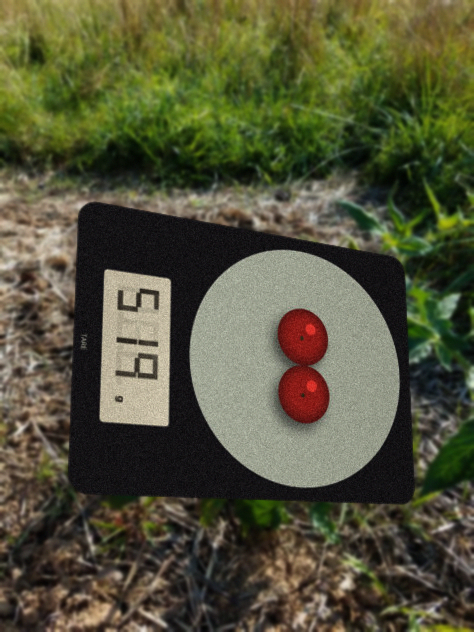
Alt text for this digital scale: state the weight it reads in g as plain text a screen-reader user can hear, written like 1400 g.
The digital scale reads 519 g
